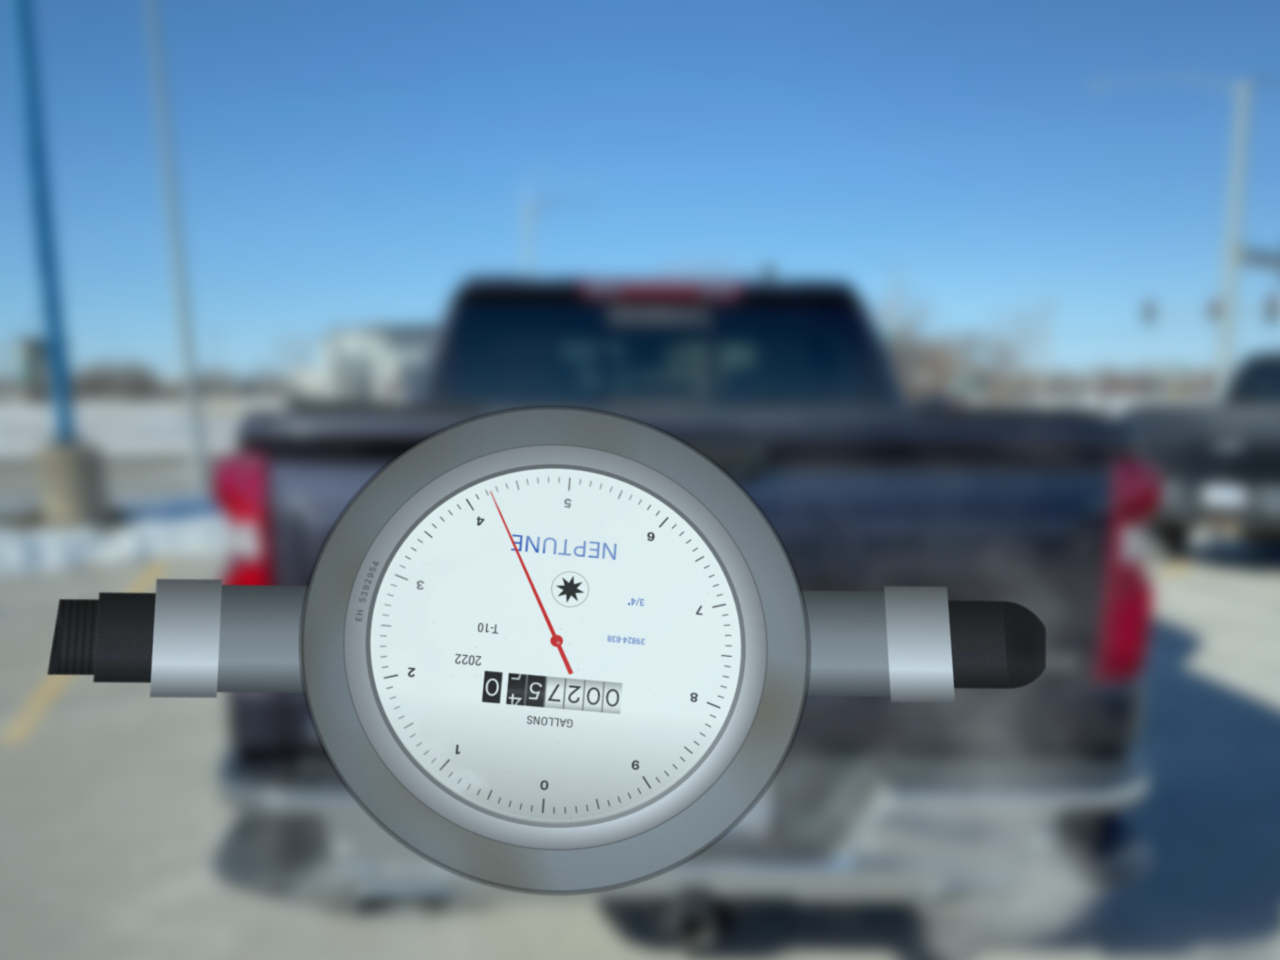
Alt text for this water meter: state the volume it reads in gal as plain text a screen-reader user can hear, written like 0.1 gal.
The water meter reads 27544.2 gal
